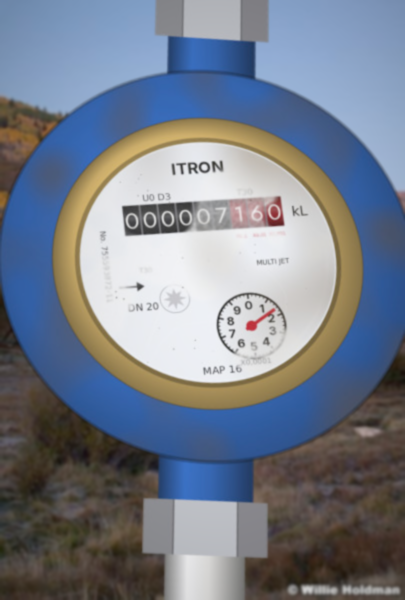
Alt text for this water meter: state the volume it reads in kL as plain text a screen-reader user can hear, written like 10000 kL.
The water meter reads 7.1601 kL
